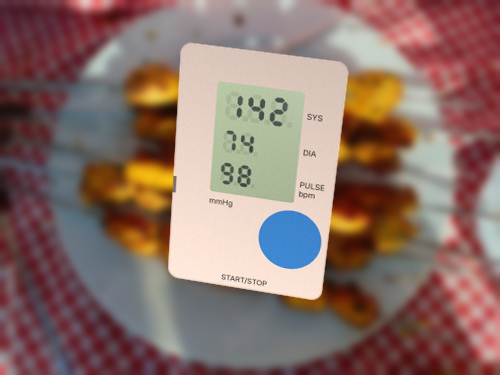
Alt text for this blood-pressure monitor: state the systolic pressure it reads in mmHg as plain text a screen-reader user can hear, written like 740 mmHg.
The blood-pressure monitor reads 142 mmHg
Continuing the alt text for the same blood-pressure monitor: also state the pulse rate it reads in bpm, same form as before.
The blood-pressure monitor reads 98 bpm
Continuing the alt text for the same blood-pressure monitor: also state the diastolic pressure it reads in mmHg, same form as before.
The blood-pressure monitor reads 74 mmHg
